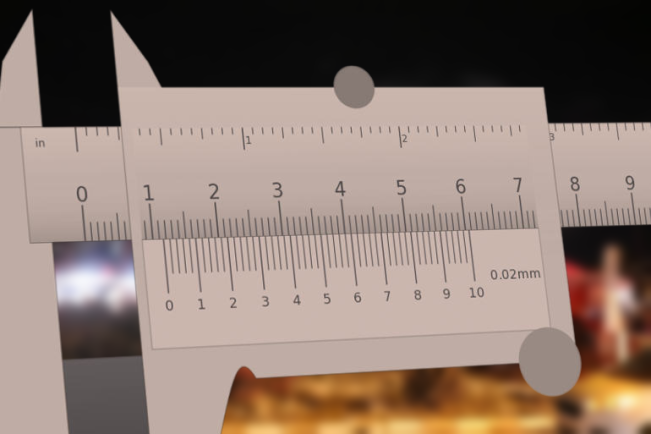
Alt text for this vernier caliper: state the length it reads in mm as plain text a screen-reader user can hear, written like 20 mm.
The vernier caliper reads 11.6 mm
